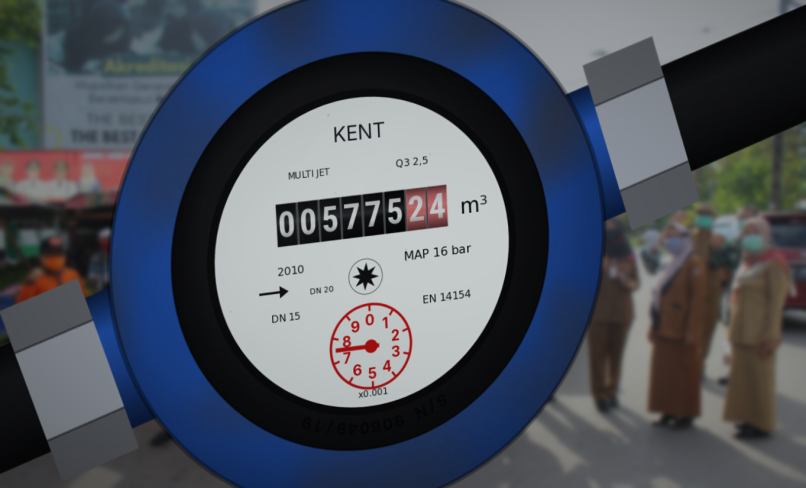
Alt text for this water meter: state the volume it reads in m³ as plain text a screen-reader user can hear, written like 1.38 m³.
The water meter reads 5775.247 m³
